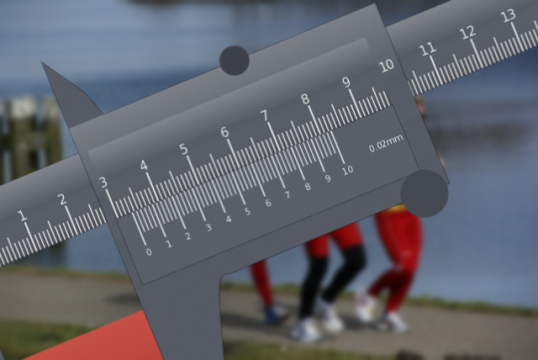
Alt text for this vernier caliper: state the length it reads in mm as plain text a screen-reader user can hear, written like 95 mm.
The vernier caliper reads 33.5 mm
